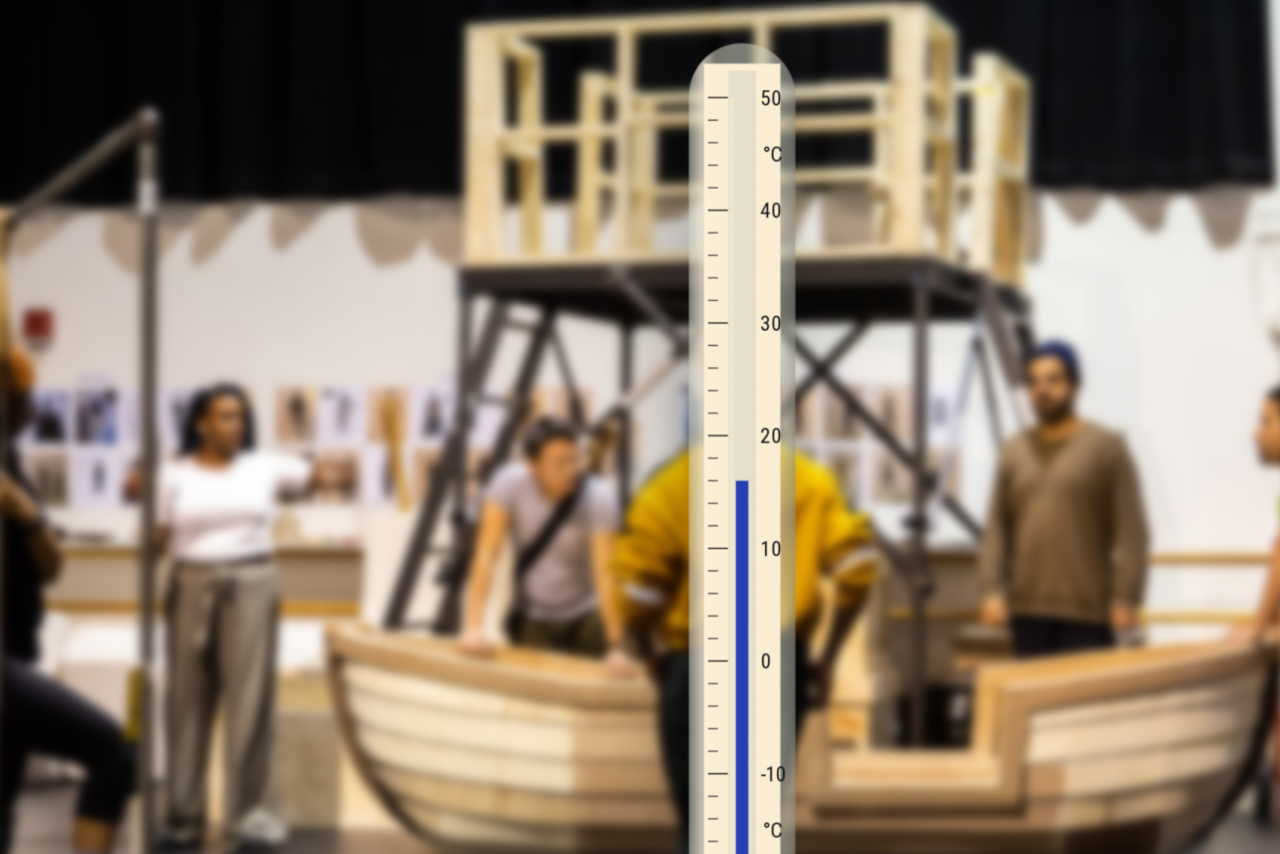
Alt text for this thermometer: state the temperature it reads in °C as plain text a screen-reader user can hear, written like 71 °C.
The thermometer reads 16 °C
